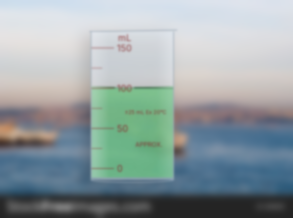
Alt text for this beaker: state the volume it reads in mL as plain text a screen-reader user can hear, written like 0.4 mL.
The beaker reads 100 mL
